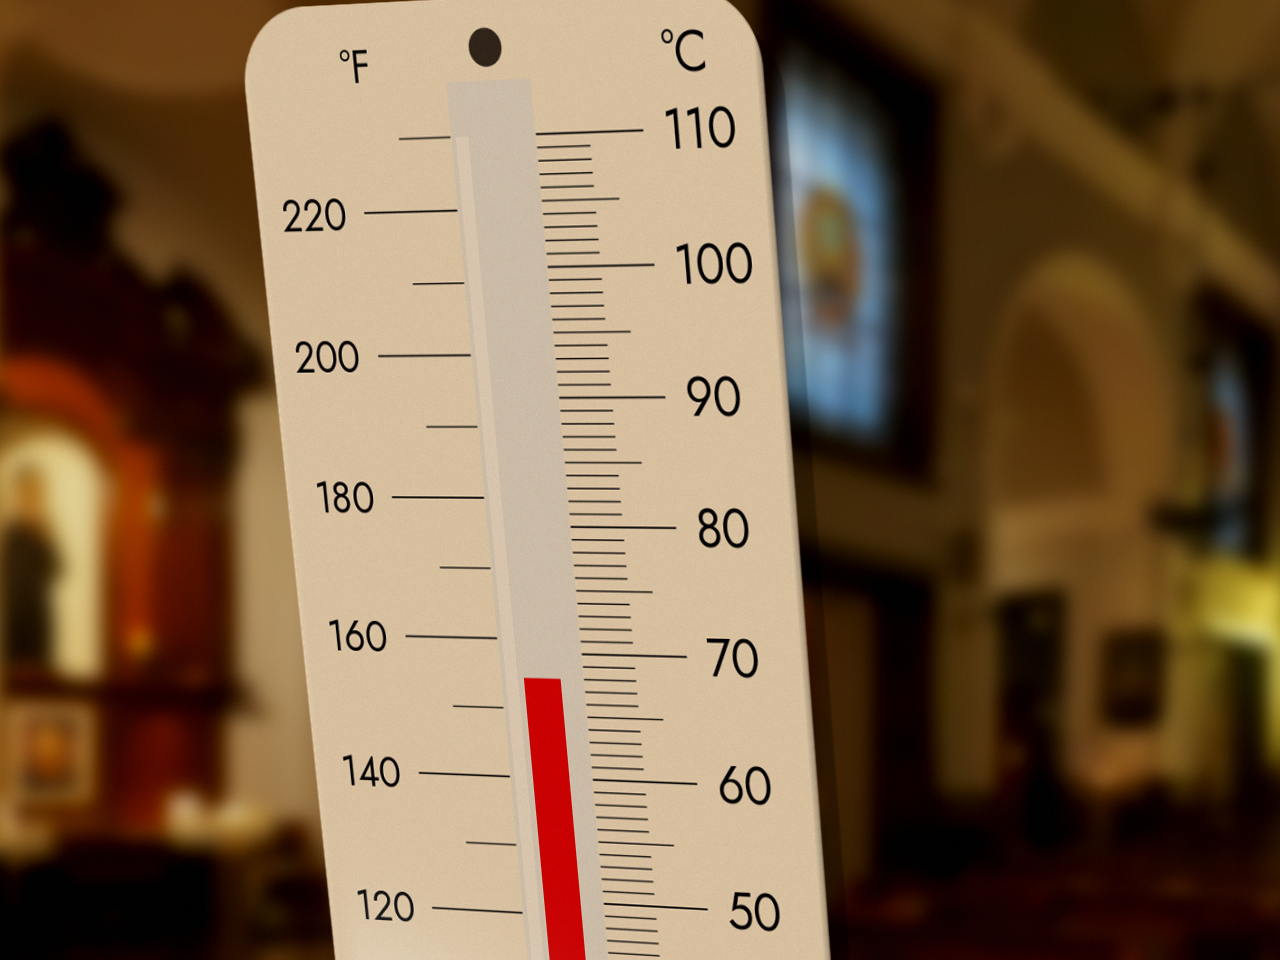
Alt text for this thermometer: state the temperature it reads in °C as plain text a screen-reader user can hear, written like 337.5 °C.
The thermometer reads 68 °C
